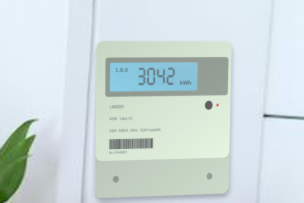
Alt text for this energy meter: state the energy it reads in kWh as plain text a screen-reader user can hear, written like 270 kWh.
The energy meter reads 3042 kWh
